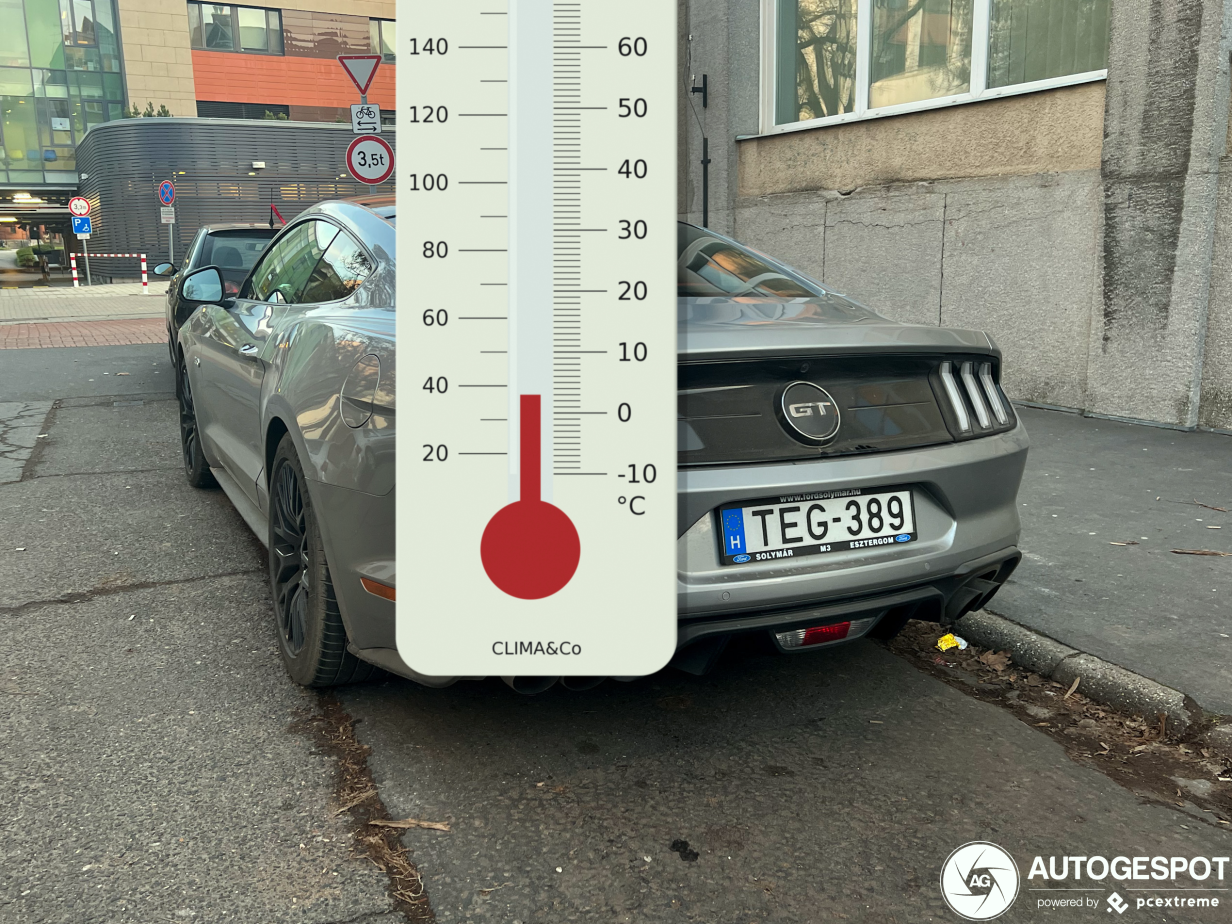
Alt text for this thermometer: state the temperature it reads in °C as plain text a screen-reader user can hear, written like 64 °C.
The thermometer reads 3 °C
